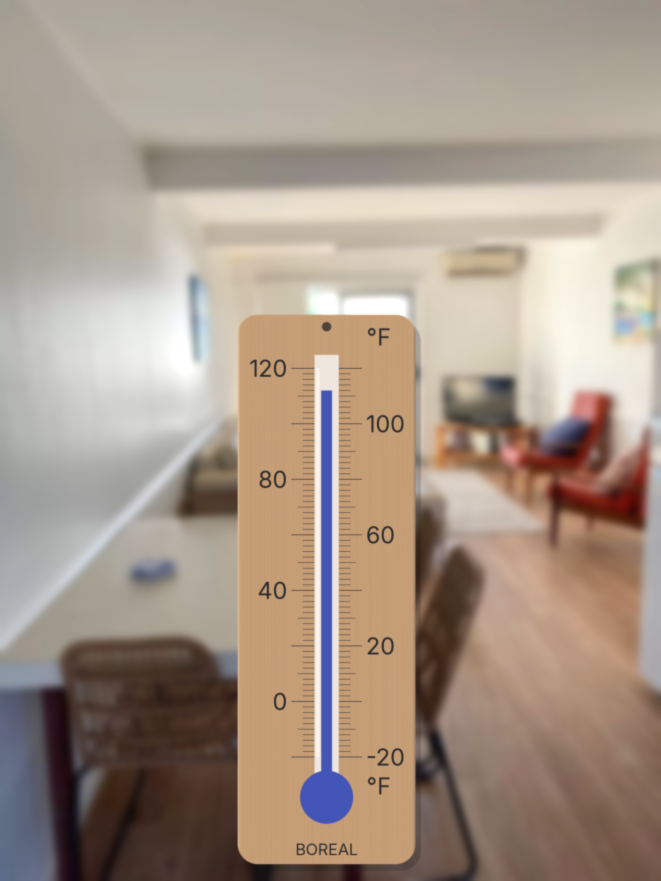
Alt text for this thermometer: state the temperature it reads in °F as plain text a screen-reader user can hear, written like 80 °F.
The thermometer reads 112 °F
